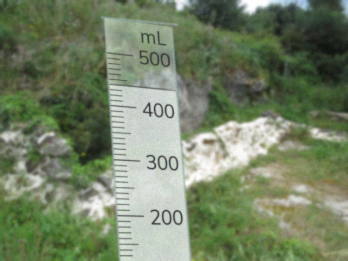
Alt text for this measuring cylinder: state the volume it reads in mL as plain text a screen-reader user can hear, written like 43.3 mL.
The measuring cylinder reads 440 mL
